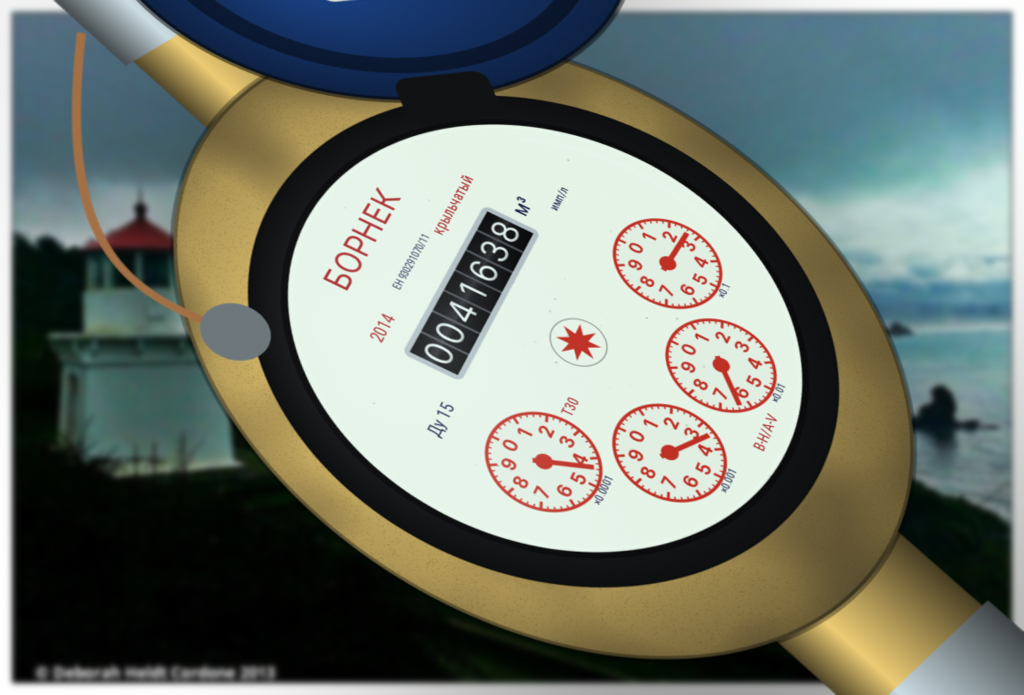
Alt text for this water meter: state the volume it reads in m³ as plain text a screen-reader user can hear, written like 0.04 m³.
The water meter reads 41638.2634 m³
